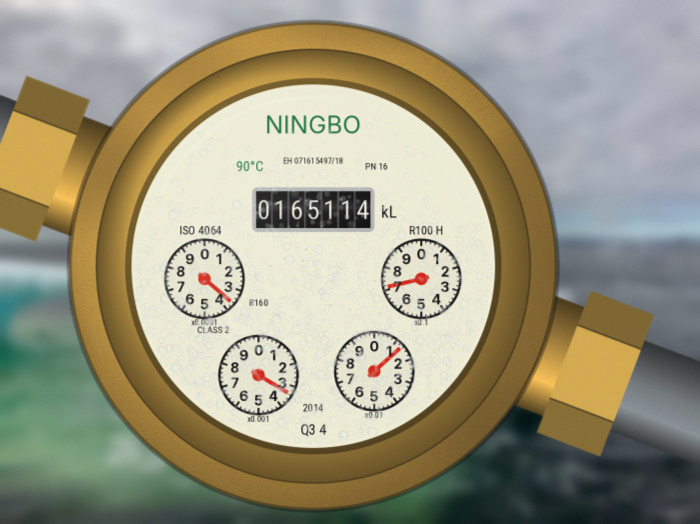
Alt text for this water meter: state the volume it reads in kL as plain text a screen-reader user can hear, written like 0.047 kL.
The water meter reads 165114.7133 kL
